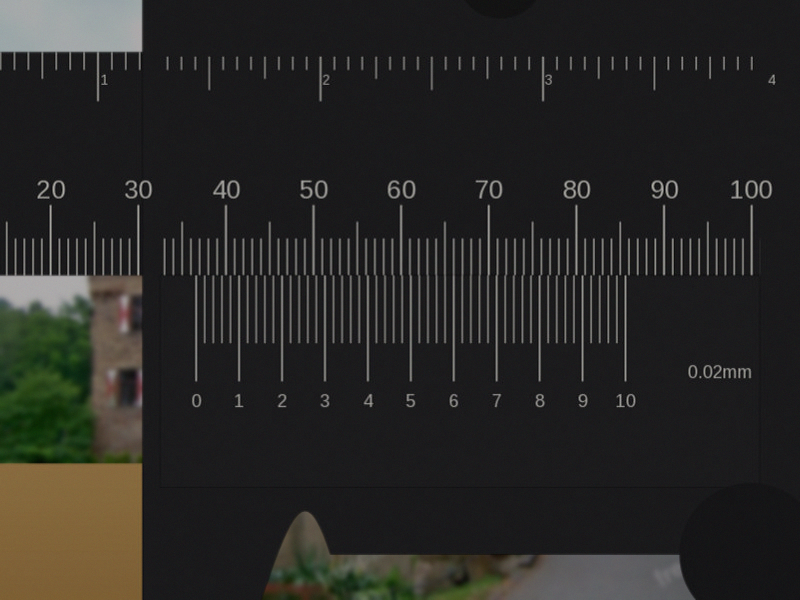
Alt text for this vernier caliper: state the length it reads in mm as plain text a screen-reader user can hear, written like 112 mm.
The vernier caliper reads 36.6 mm
